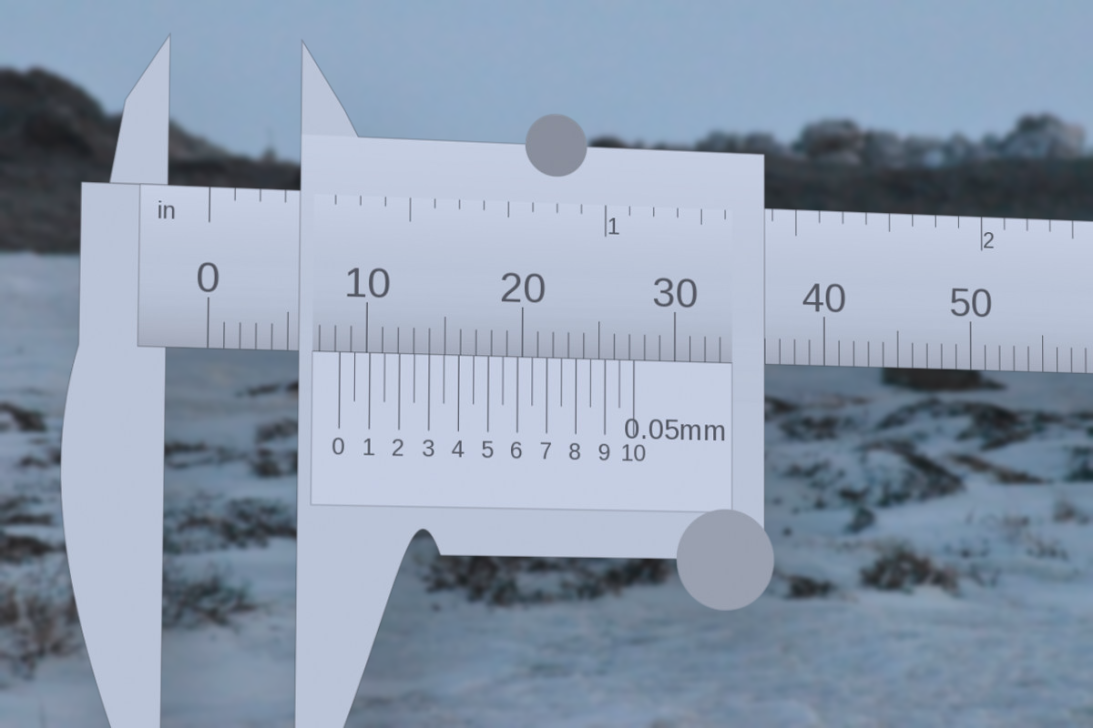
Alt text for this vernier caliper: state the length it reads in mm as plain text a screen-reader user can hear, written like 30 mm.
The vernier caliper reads 8.3 mm
